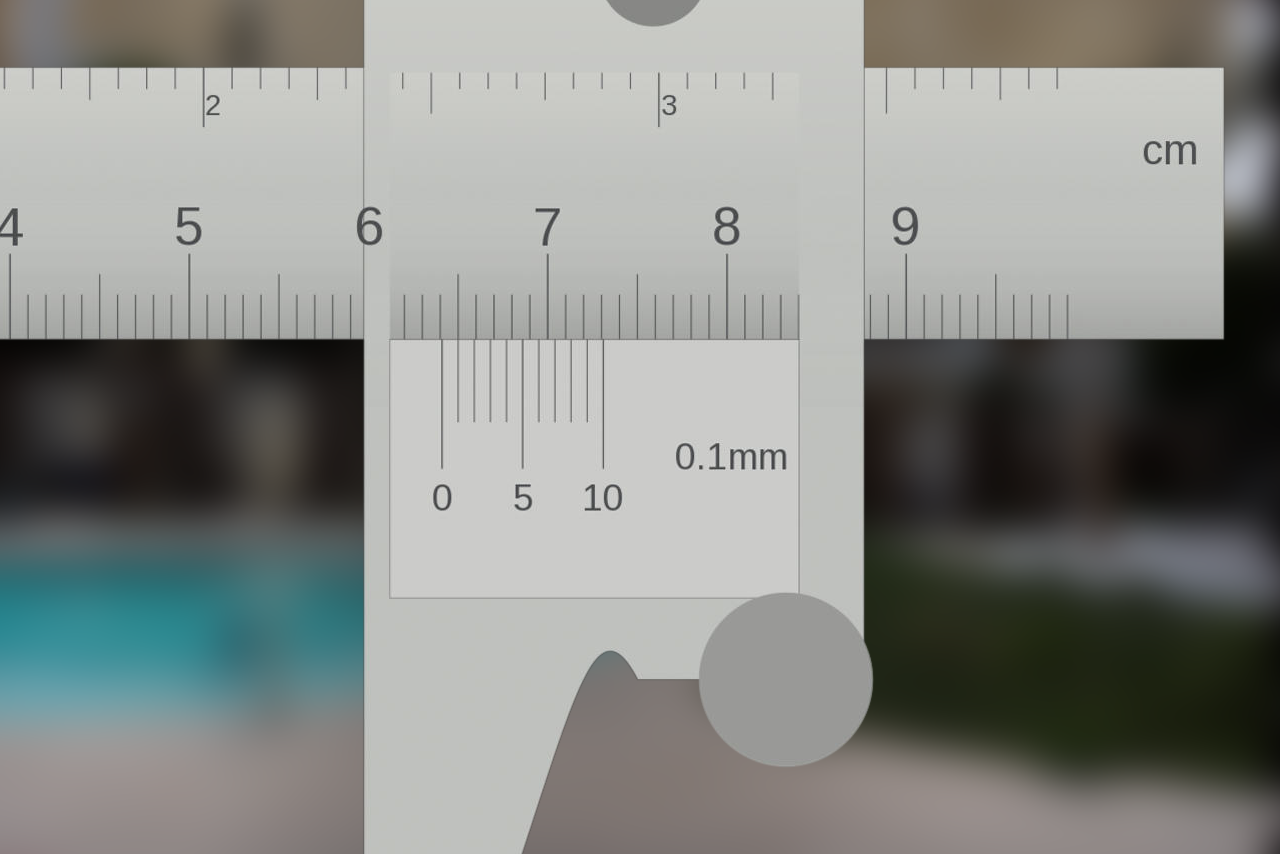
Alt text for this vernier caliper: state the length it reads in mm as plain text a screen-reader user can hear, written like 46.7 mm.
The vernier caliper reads 64.1 mm
